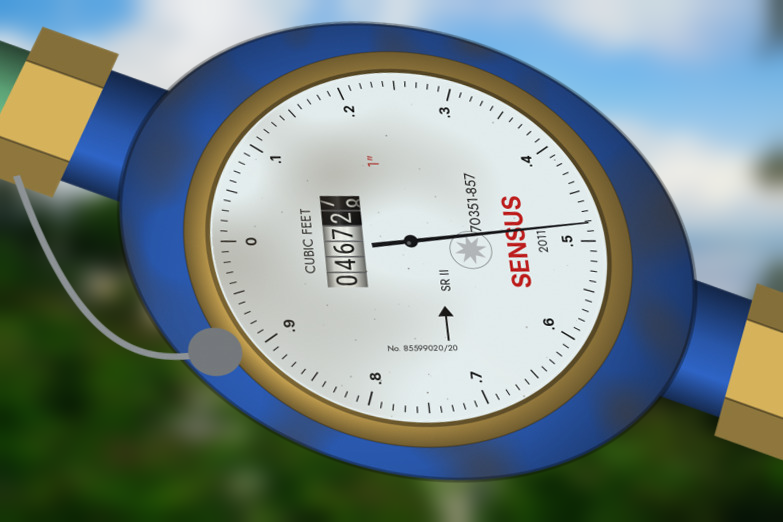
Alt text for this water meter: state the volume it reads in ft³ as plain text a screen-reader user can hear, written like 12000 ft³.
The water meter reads 46727.48 ft³
